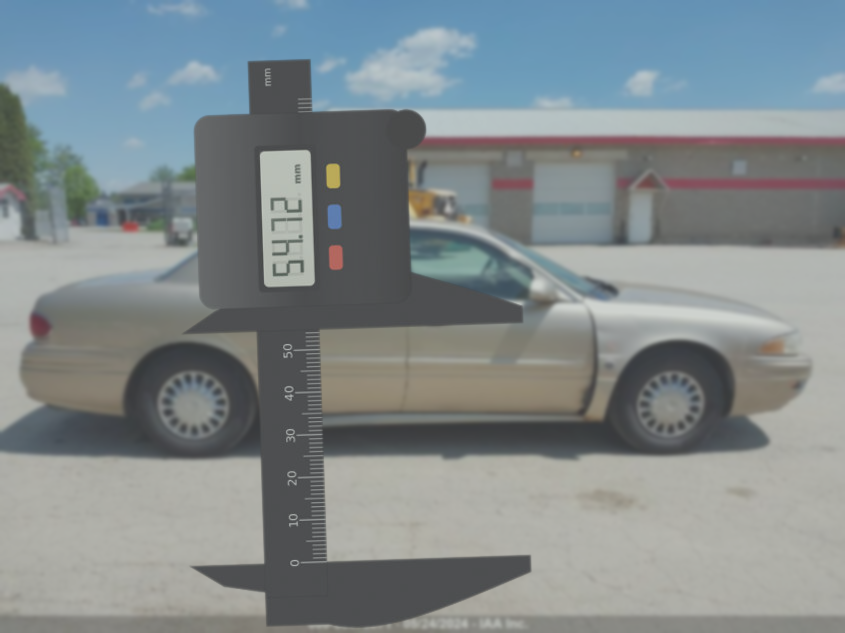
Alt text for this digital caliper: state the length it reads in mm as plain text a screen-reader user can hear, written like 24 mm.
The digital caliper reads 54.72 mm
